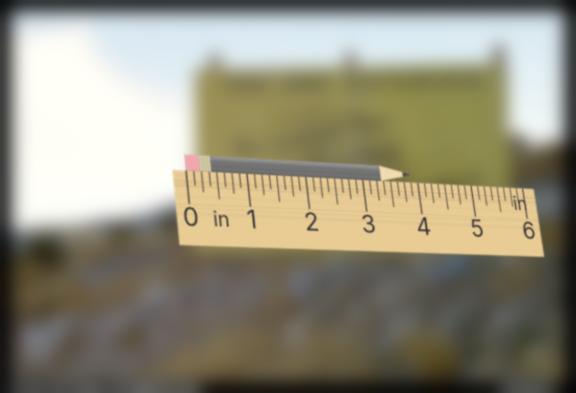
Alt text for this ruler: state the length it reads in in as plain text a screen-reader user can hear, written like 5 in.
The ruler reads 3.875 in
